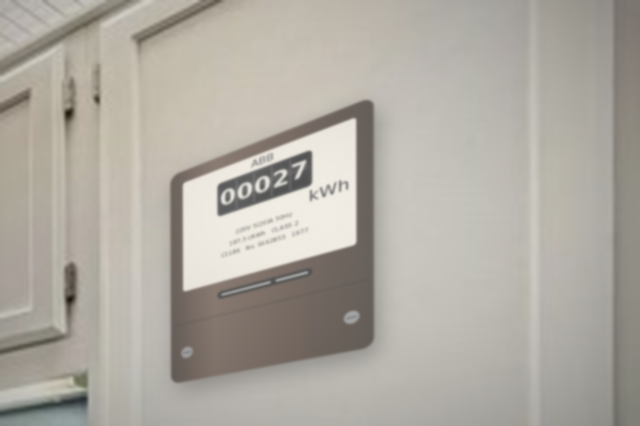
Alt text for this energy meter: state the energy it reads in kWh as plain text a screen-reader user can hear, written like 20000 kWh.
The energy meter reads 27 kWh
